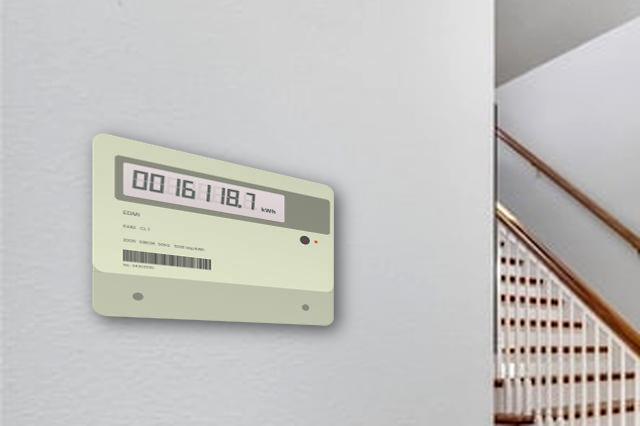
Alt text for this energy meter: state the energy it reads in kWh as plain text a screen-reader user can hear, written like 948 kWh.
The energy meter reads 16118.7 kWh
